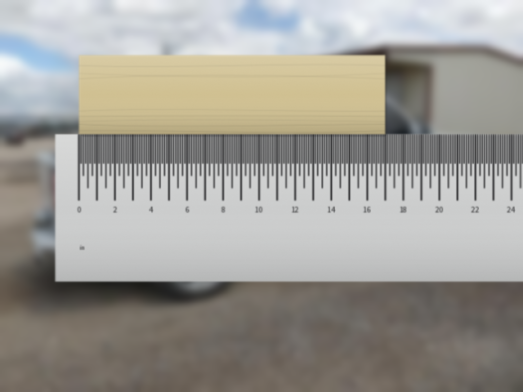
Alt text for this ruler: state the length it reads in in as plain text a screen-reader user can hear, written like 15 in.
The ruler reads 17 in
